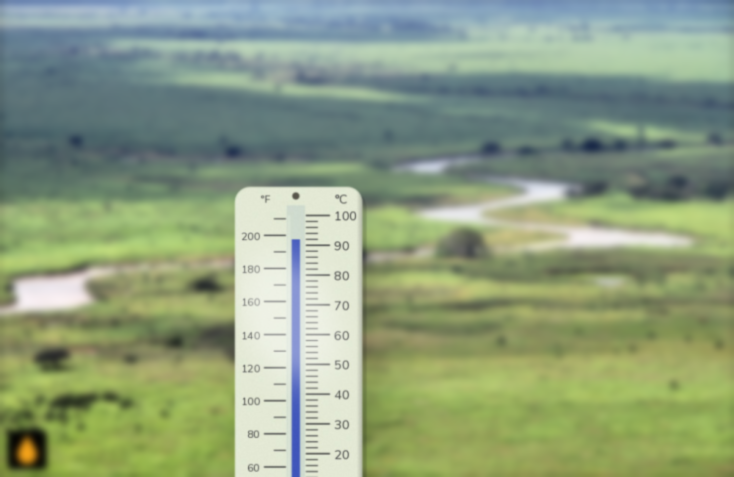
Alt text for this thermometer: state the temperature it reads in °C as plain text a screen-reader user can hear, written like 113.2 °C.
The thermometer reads 92 °C
